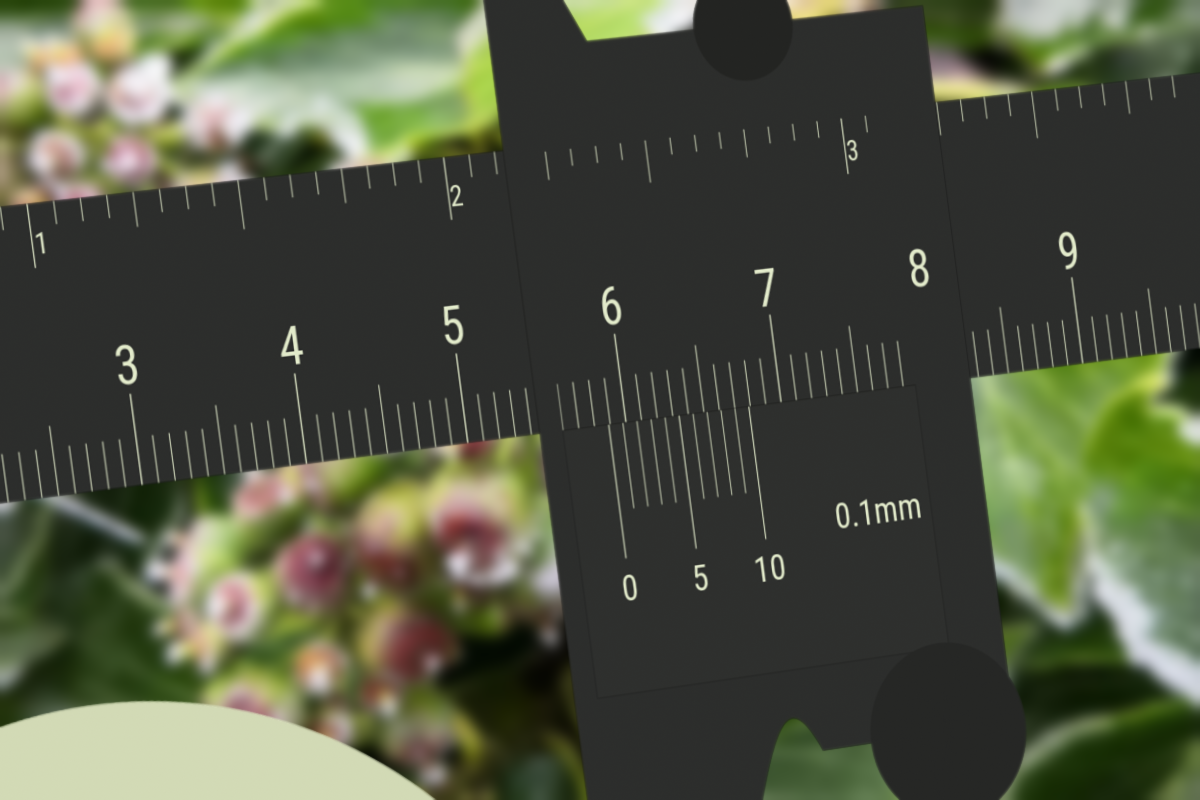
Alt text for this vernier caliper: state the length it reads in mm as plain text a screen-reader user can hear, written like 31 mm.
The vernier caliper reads 58.9 mm
